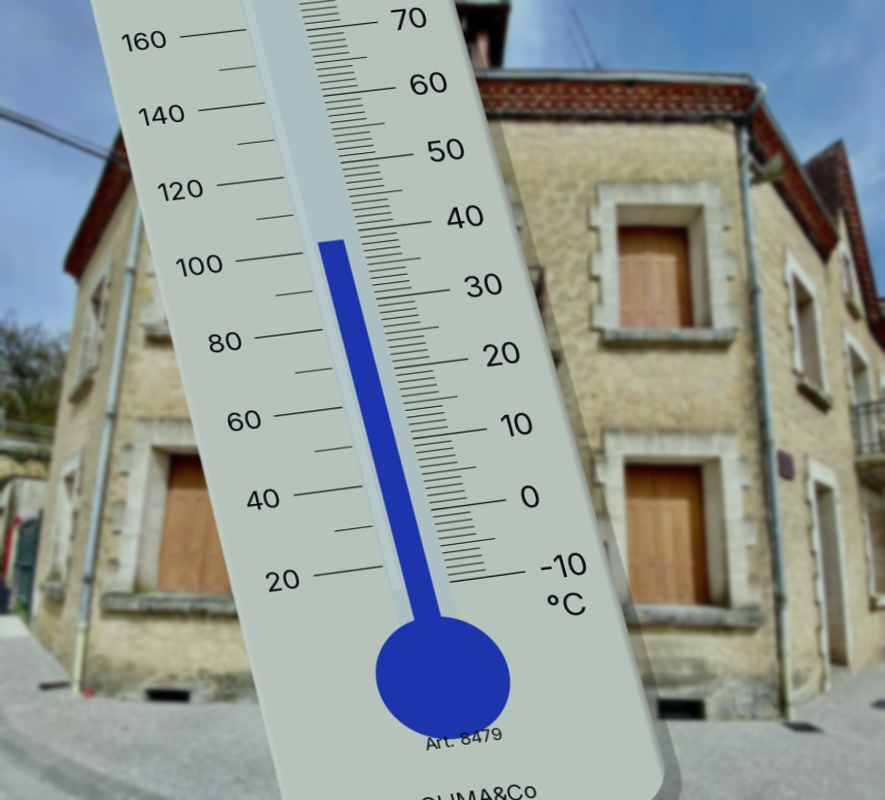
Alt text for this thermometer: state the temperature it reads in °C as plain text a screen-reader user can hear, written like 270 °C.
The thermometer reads 39 °C
